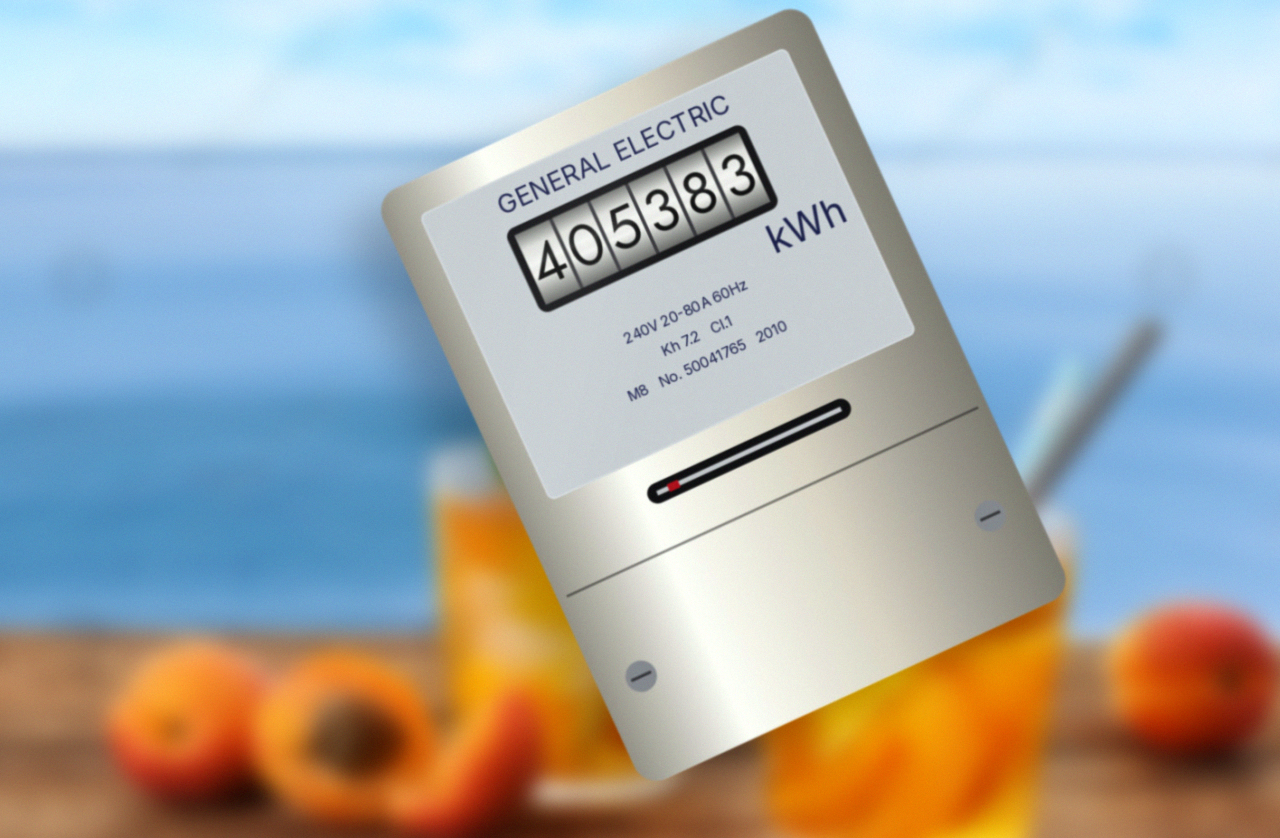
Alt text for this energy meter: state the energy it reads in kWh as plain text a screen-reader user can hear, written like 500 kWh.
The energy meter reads 405383 kWh
